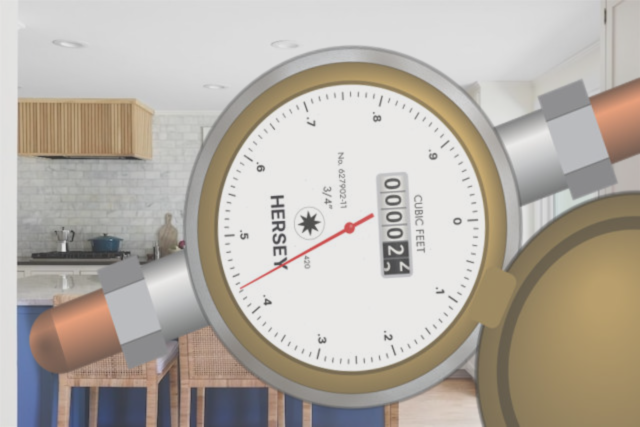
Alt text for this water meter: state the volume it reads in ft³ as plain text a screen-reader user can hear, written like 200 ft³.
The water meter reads 22.43 ft³
